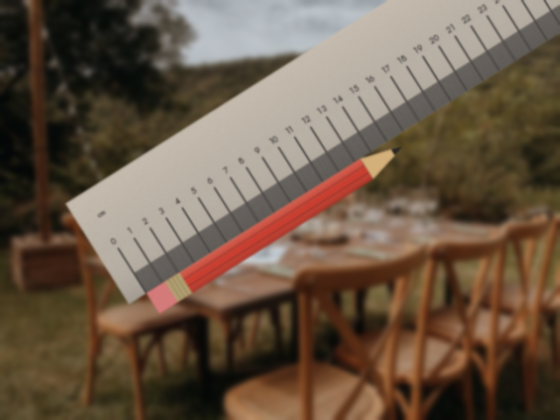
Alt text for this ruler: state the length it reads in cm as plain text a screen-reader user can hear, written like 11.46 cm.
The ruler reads 15.5 cm
